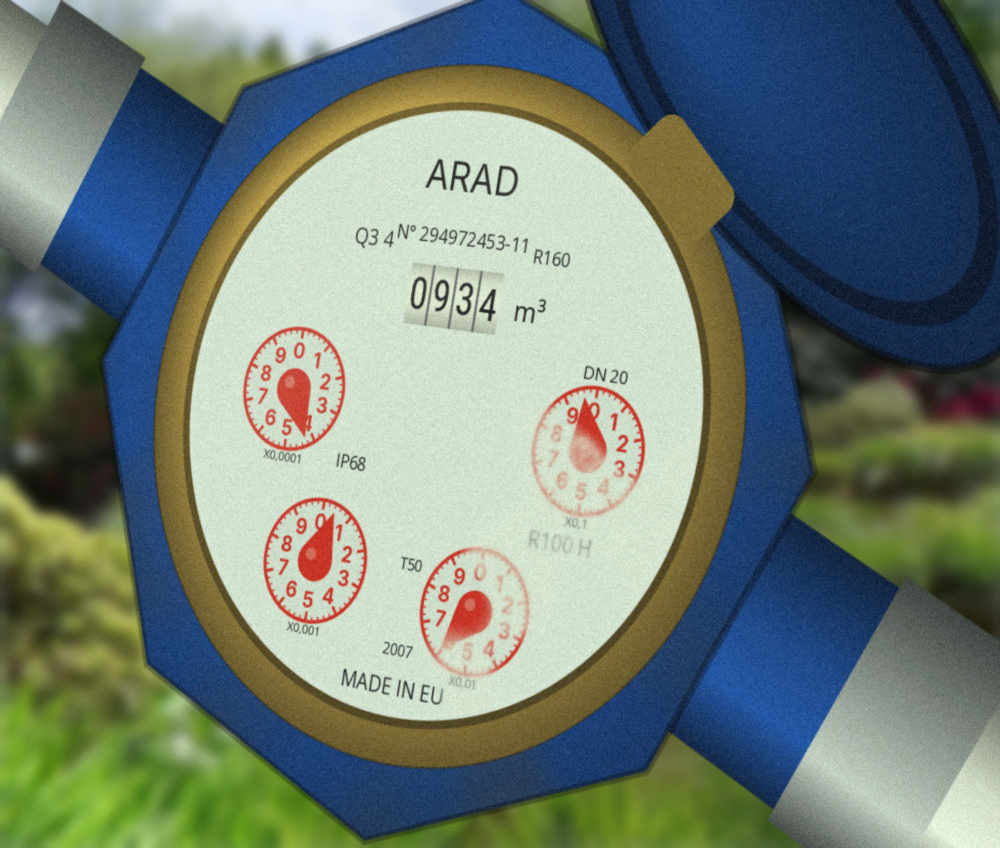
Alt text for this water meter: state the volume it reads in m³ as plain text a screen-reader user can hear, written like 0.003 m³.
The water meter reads 933.9604 m³
